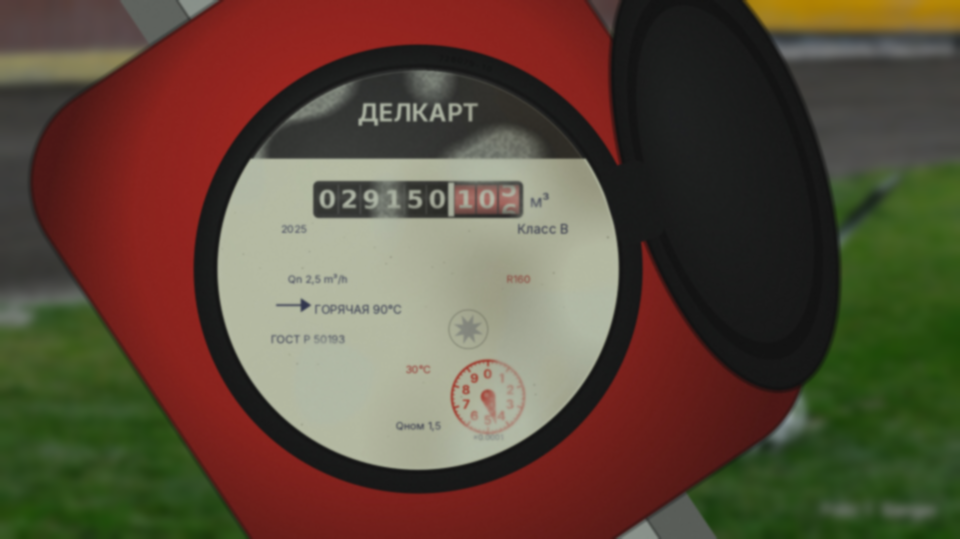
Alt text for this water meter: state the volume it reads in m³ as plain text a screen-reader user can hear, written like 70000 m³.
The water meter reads 29150.1054 m³
